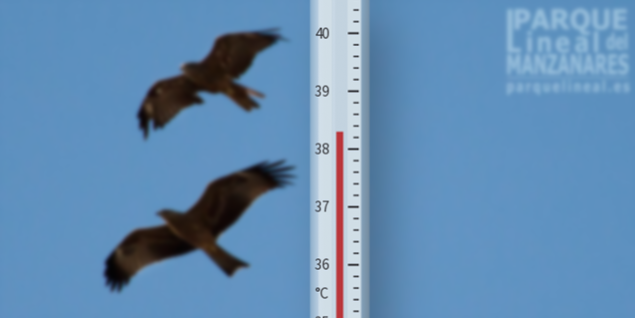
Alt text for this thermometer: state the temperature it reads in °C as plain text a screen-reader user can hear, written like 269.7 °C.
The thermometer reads 38.3 °C
